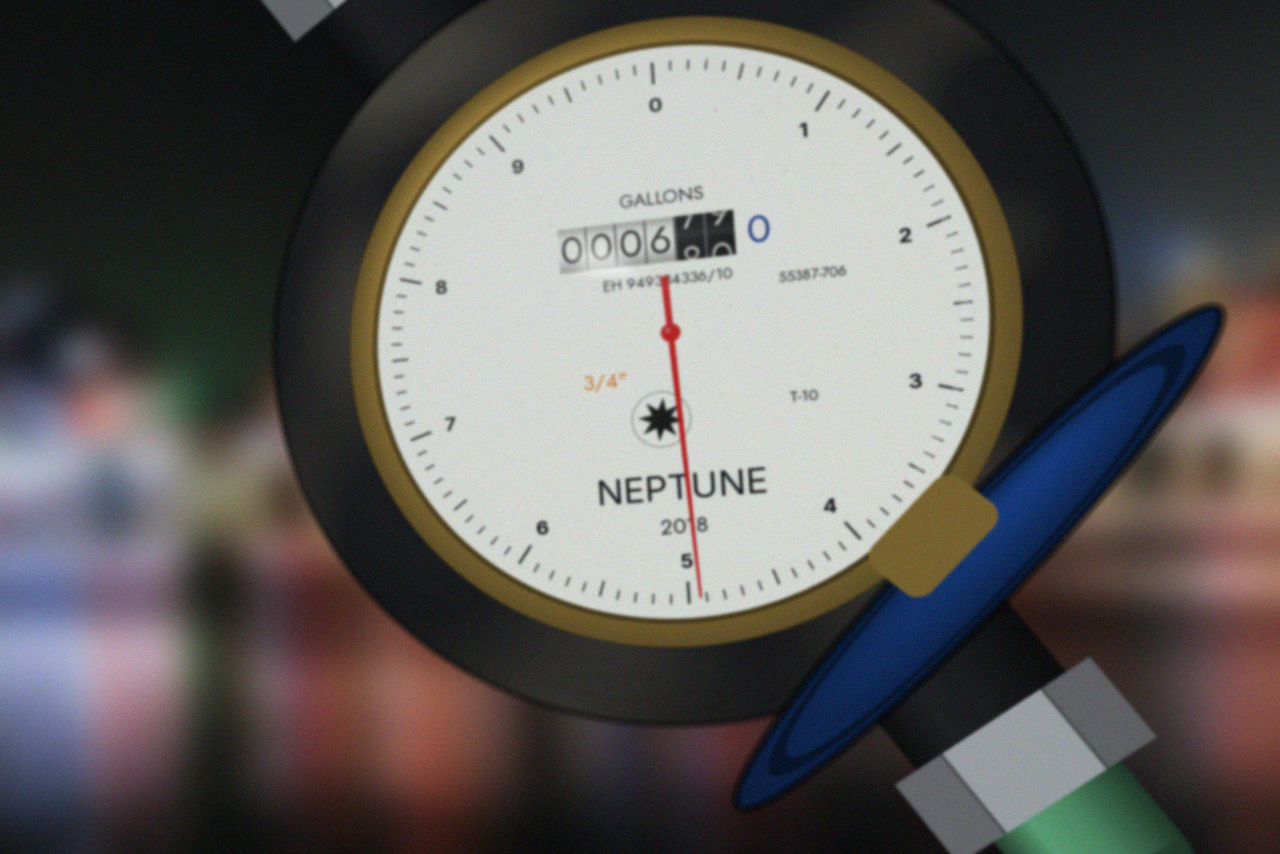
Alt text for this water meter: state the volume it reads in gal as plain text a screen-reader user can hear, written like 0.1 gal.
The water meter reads 6794.9 gal
